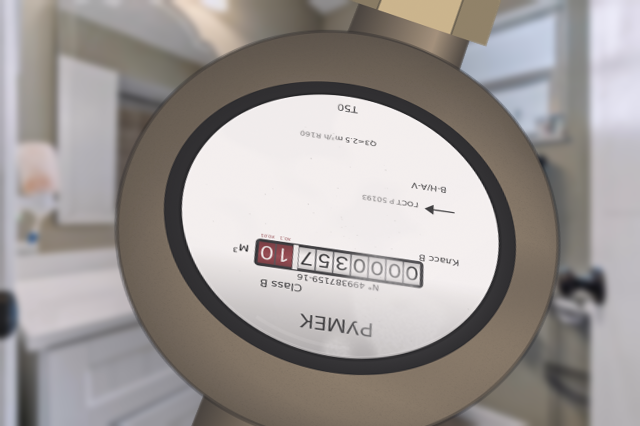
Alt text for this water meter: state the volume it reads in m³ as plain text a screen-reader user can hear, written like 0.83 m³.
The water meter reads 357.10 m³
